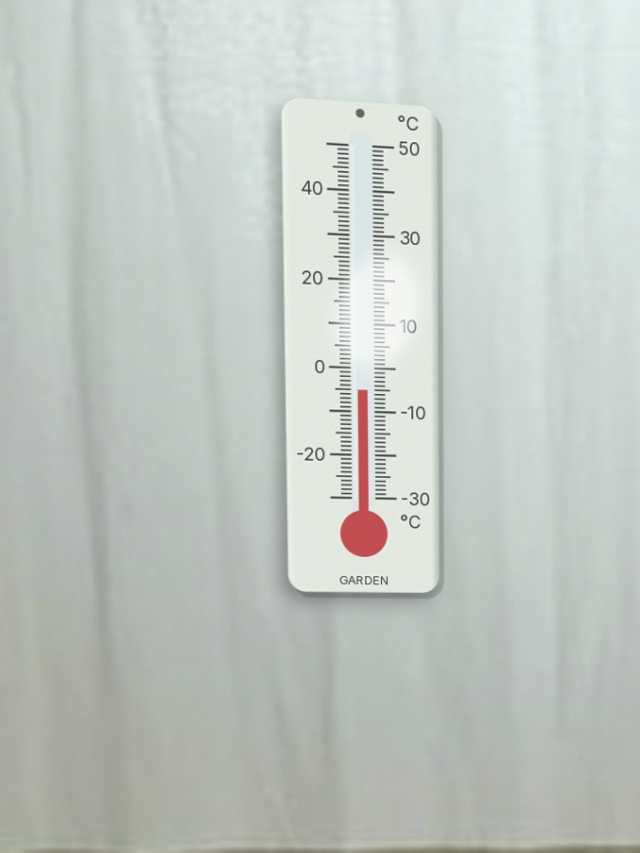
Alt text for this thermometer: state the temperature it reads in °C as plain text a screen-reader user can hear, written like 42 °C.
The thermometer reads -5 °C
